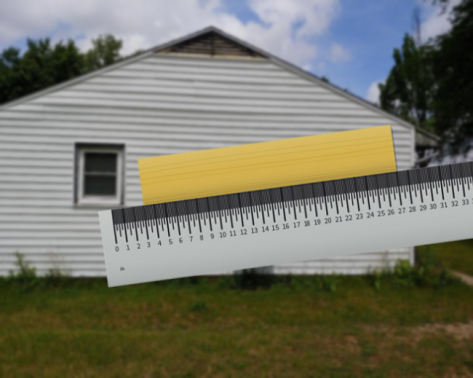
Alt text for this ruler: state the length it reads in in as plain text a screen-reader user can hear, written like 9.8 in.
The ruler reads 24 in
